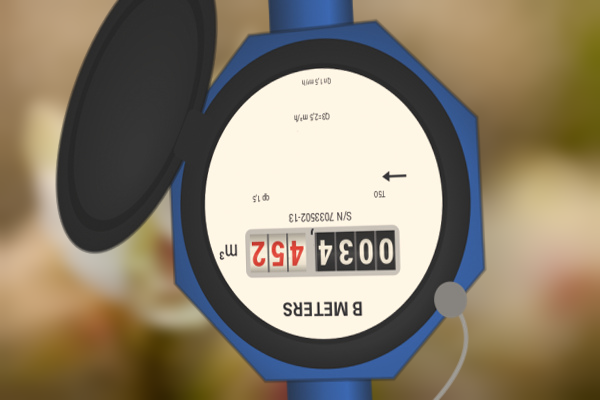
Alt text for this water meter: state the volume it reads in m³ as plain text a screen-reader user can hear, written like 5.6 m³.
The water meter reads 34.452 m³
